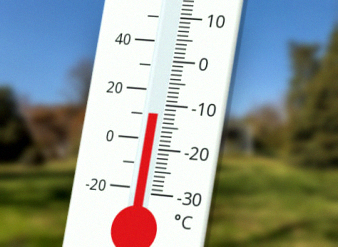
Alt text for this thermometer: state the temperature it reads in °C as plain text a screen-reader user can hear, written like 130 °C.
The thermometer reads -12 °C
